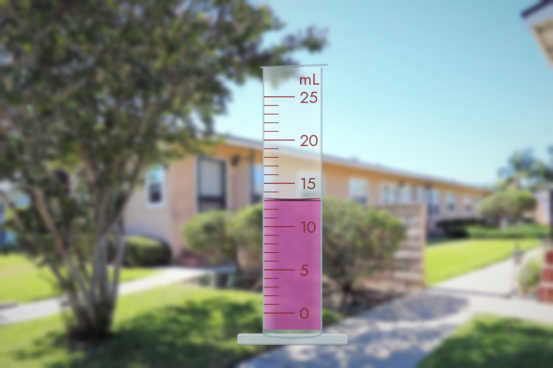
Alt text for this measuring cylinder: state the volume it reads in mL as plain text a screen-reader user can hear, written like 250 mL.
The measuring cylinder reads 13 mL
